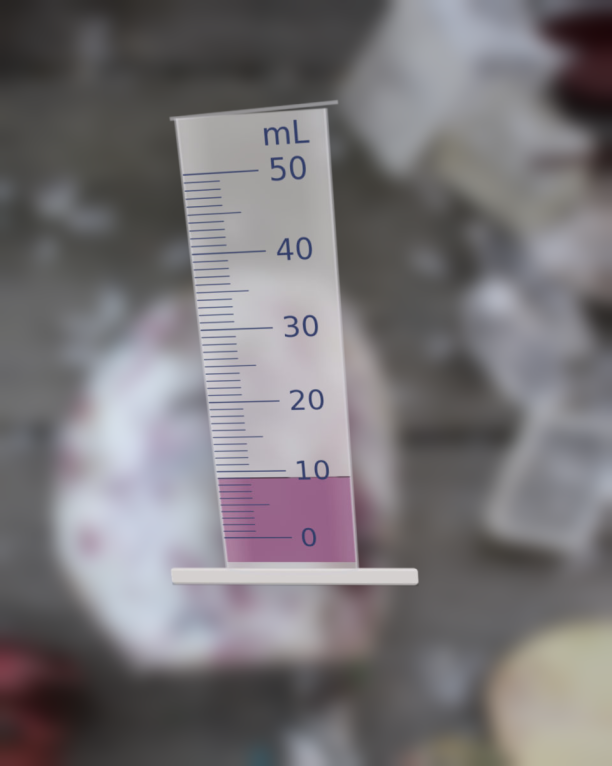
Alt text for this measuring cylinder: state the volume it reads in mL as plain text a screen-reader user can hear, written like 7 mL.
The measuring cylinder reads 9 mL
